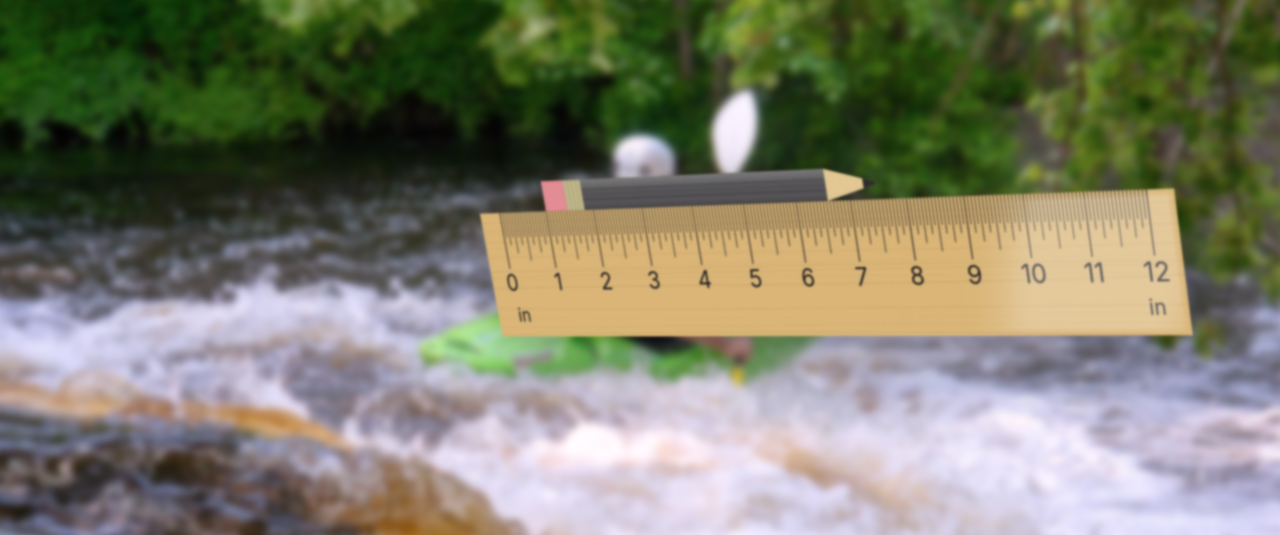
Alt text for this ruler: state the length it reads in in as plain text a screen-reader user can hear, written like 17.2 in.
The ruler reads 6.5 in
